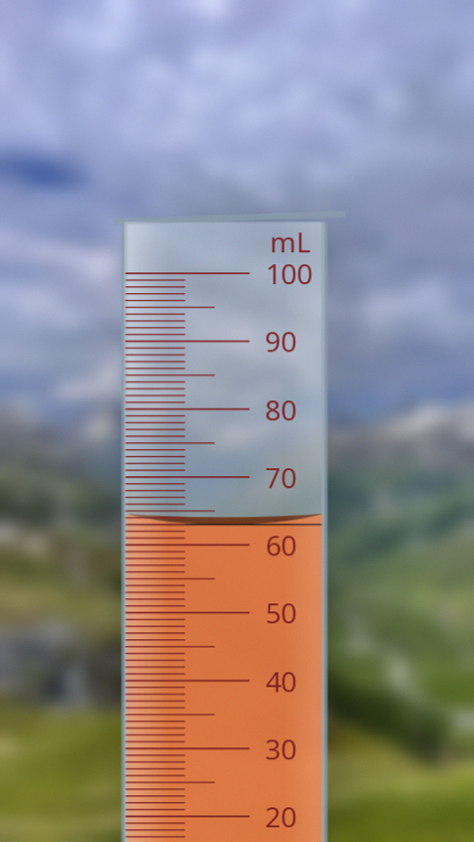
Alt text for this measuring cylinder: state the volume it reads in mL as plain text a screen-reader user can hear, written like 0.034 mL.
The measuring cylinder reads 63 mL
